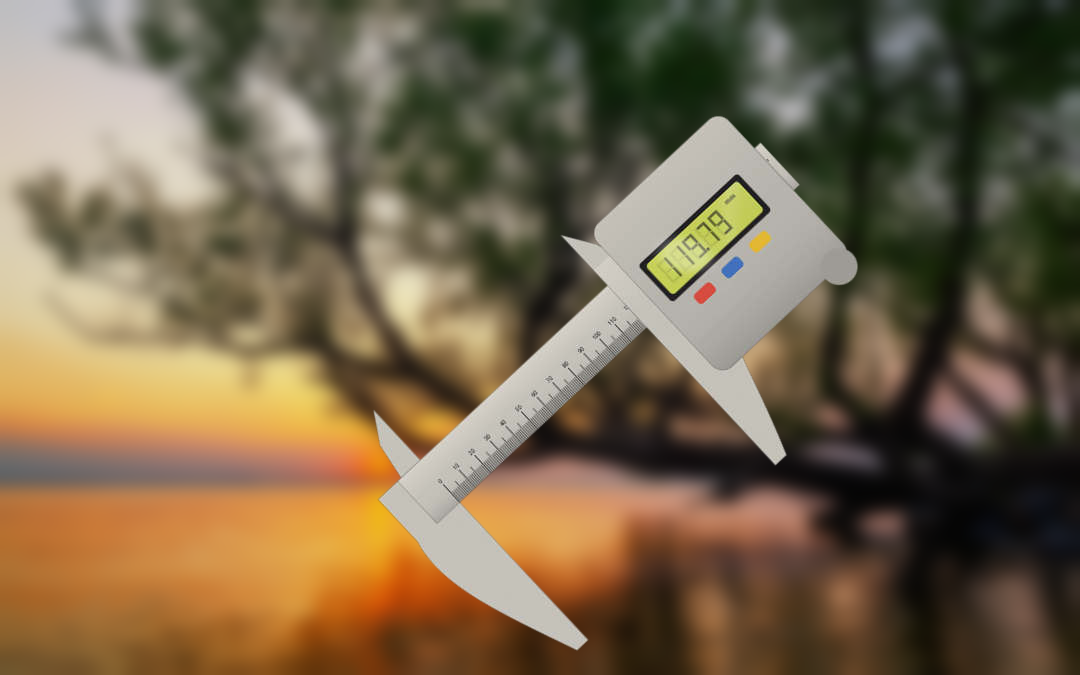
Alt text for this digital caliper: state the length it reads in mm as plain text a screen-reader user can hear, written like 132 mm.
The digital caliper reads 119.79 mm
